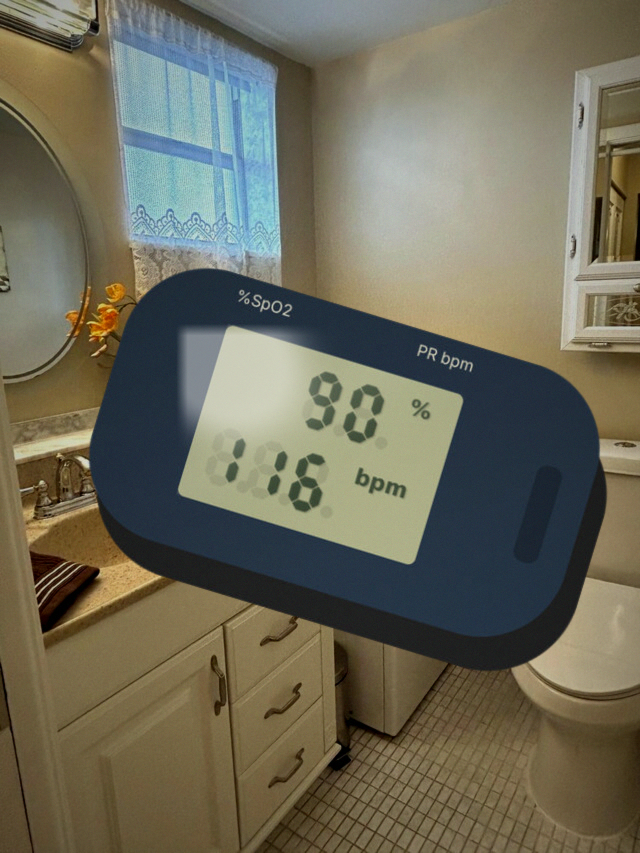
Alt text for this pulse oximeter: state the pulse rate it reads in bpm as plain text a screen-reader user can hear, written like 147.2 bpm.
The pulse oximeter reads 116 bpm
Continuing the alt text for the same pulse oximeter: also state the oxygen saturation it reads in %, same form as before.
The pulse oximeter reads 90 %
